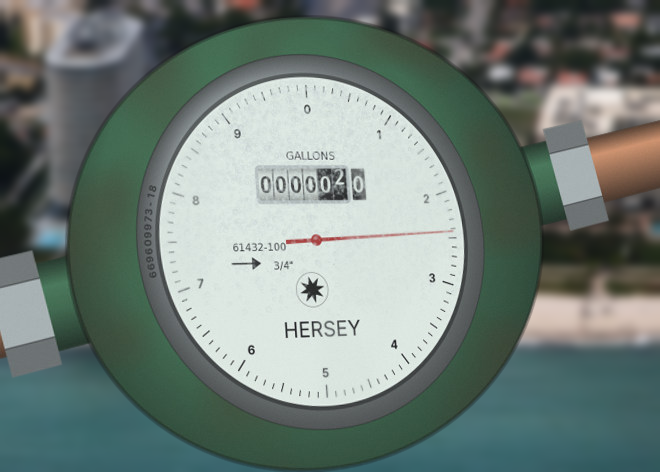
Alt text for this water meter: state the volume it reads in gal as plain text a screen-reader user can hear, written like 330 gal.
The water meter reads 22.4 gal
